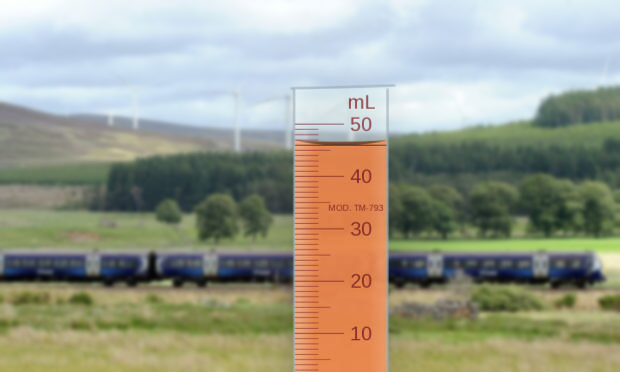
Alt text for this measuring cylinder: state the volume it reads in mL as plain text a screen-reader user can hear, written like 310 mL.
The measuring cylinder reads 46 mL
